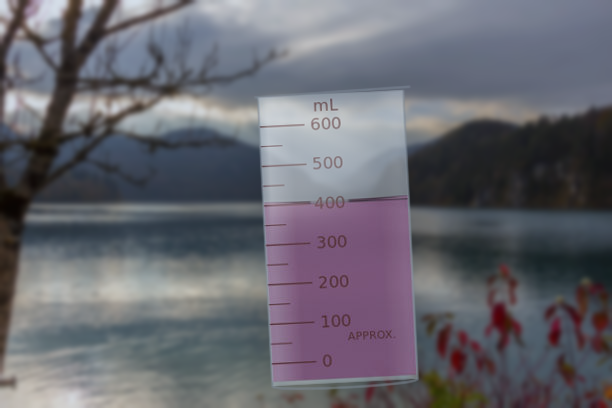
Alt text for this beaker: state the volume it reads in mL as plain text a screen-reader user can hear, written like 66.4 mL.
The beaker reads 400 mL
